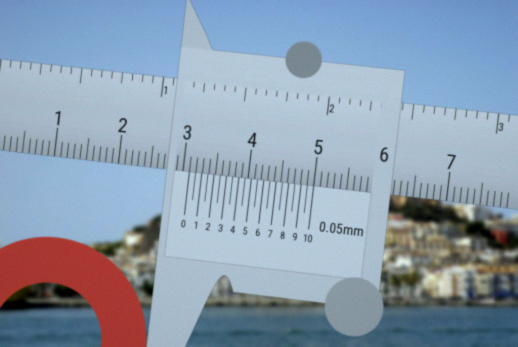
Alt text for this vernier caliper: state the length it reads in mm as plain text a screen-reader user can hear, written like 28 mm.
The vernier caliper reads 31.0 mm
